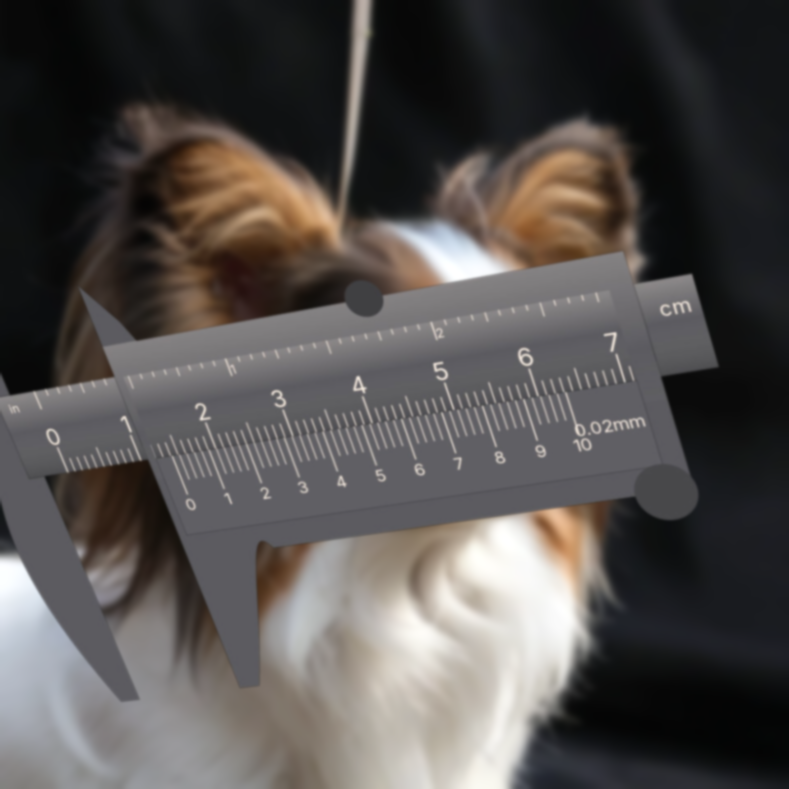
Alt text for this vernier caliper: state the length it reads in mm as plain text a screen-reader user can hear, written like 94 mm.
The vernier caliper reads 14.2 mm
